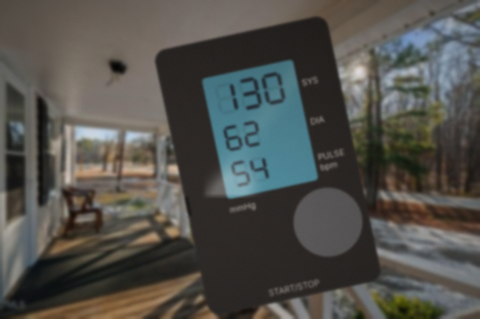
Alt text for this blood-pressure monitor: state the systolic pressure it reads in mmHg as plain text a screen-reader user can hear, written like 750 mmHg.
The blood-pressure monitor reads 130 mmHg
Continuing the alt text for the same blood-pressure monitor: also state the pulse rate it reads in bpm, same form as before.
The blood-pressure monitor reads 54 bpm
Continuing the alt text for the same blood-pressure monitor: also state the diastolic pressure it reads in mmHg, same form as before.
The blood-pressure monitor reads 62 mmHg
